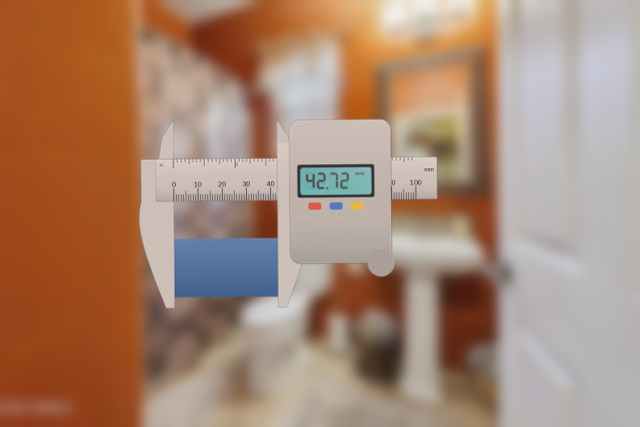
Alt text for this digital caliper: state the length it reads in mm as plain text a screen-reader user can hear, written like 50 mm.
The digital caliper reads 42.72 mm
